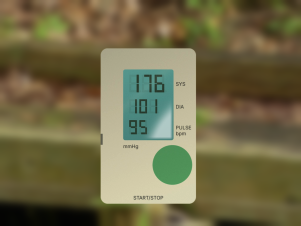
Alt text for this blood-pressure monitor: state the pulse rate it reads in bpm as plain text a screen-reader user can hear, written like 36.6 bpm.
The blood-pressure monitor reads 95 bpm
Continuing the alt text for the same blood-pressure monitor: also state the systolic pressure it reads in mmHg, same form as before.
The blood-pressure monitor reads 176 mmHg
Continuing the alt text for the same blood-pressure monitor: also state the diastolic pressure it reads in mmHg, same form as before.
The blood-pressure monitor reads 101 mmHg
